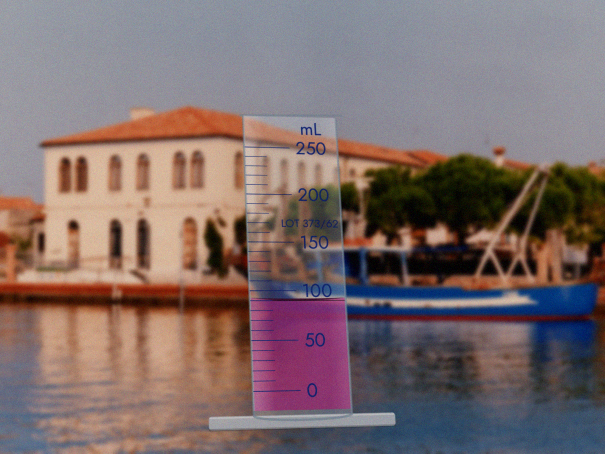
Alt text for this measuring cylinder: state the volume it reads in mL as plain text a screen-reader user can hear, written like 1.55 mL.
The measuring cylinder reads 90 mL
